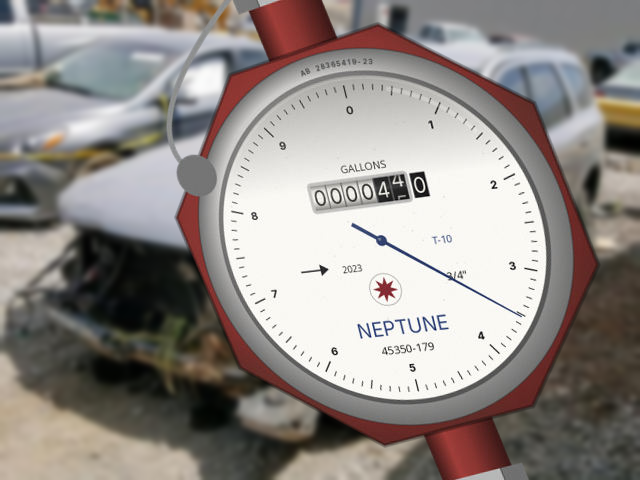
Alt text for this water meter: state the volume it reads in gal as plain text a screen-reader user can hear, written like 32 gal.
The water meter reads 443.5 gal
